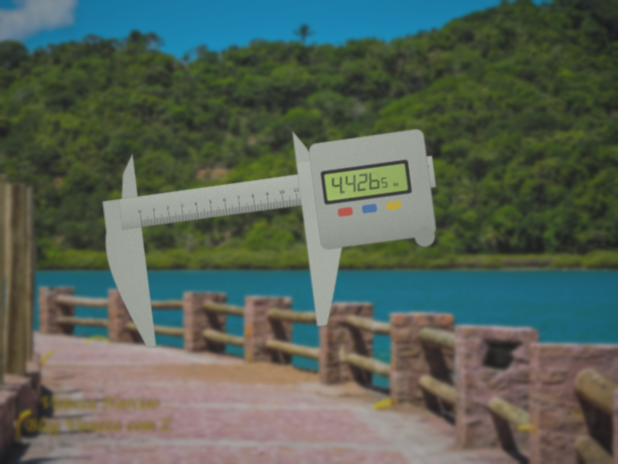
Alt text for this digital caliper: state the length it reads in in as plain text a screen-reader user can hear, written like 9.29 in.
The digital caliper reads 4.4265 in
